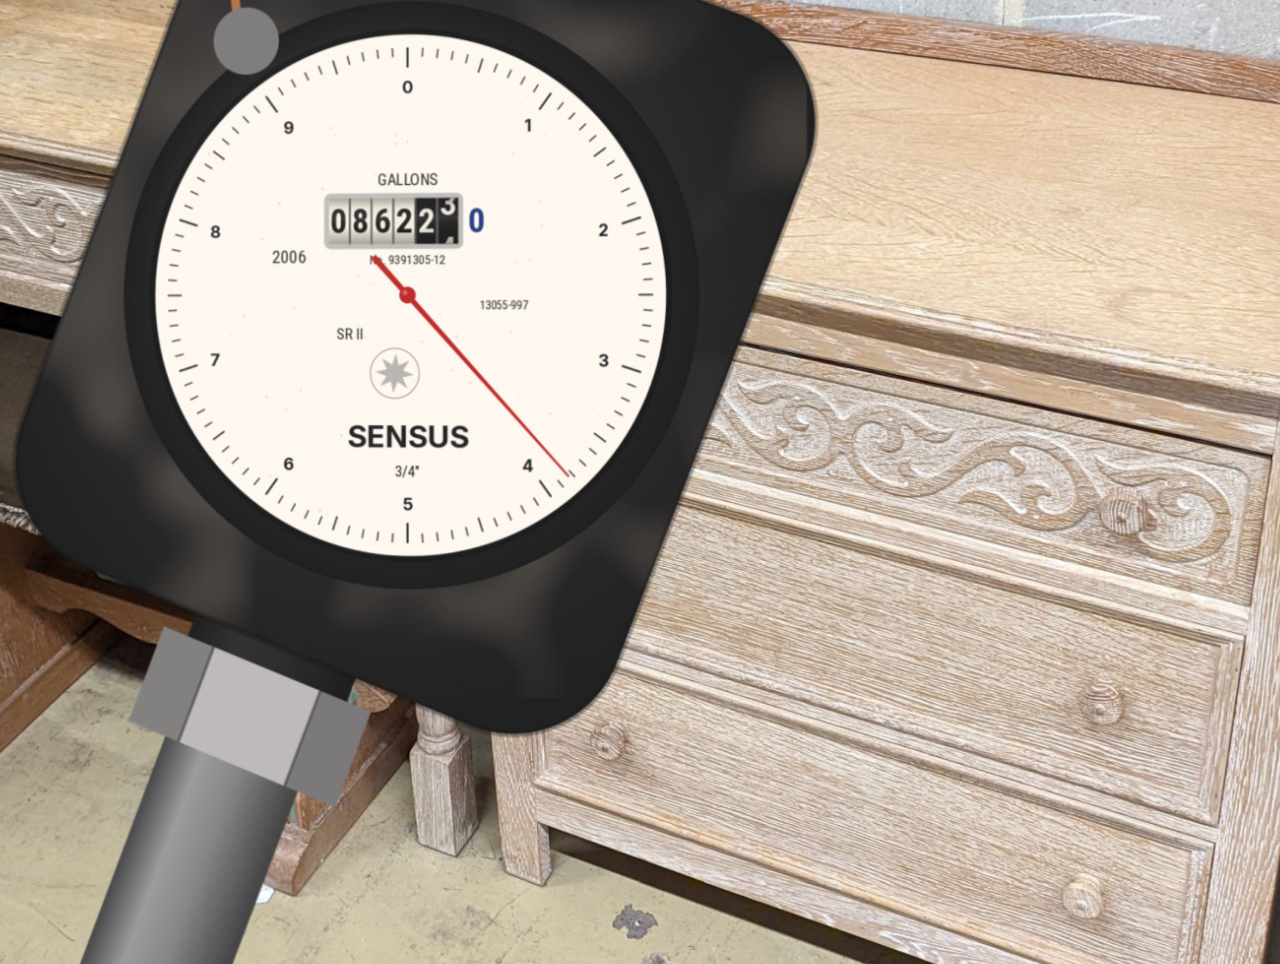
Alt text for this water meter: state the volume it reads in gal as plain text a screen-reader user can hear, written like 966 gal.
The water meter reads 862233.8 gal
